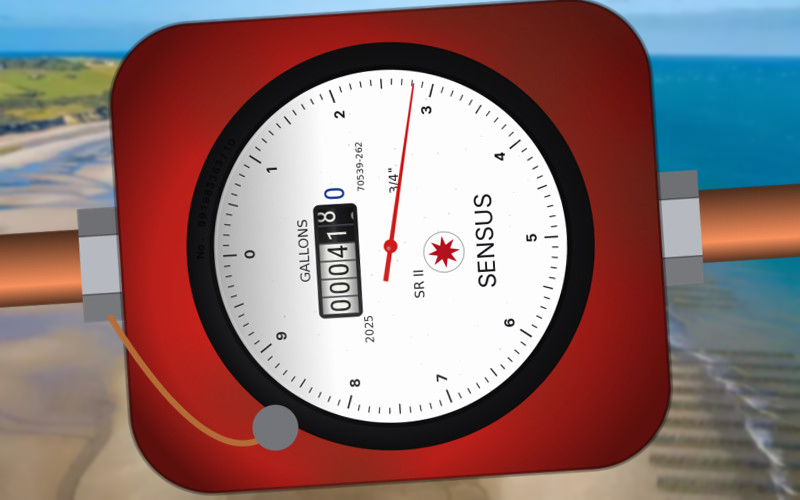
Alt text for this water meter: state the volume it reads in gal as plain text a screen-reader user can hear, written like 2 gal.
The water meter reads 4182.8 gal
